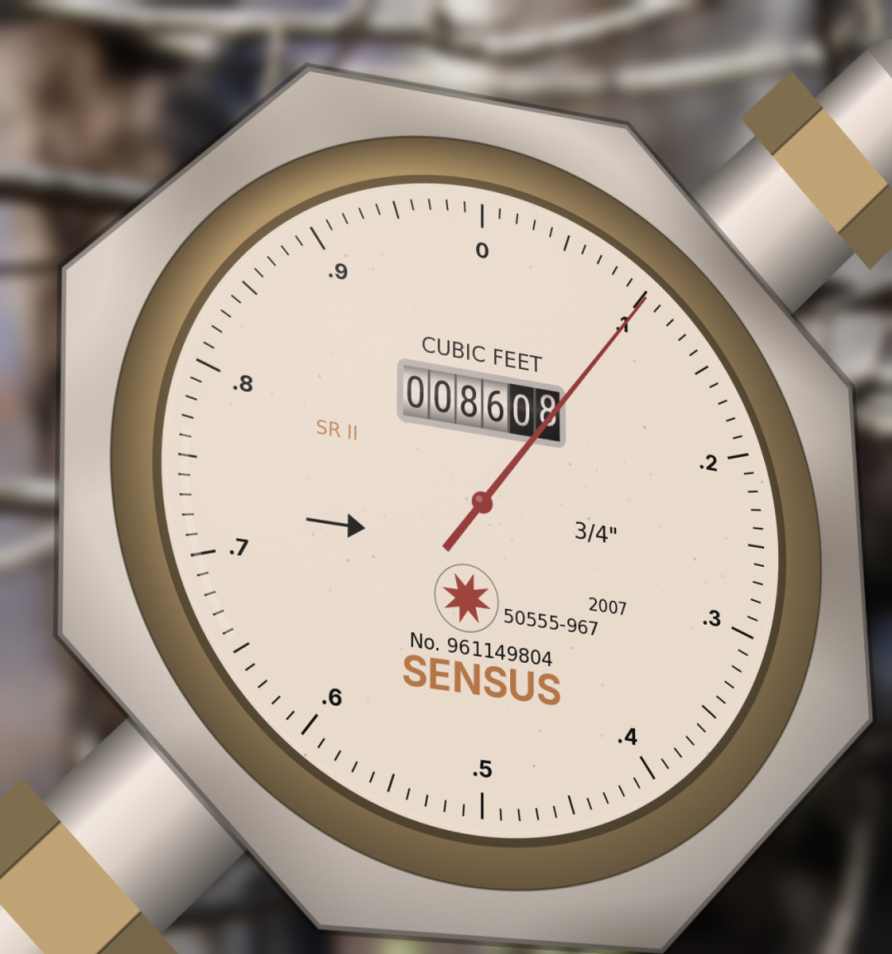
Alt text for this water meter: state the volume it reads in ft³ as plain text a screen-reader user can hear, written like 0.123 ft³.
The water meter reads 8608.10 ft³
